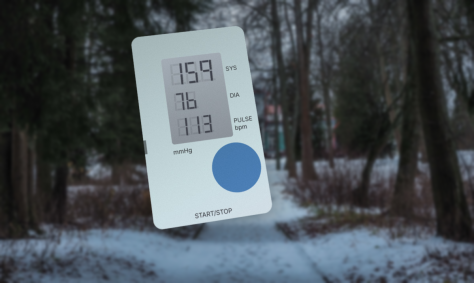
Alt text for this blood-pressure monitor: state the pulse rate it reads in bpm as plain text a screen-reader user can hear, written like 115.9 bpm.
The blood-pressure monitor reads 113 bpm
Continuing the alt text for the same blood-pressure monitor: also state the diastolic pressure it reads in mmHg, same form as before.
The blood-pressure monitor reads 76 mmHg
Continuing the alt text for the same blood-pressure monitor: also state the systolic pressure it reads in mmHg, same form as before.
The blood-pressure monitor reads 159 mmHg
